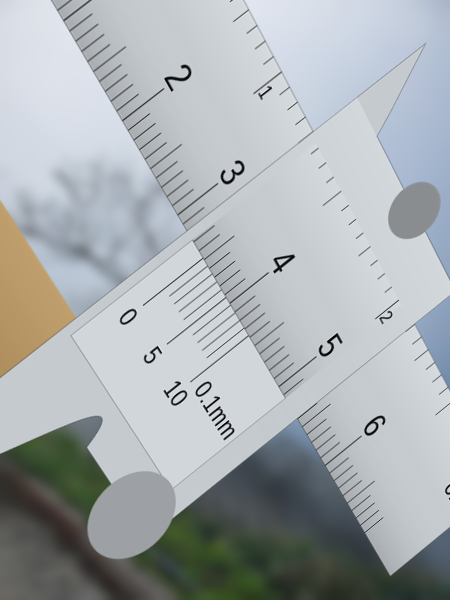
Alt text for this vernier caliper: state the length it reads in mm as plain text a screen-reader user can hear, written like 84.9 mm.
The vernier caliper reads 34.8 mm
